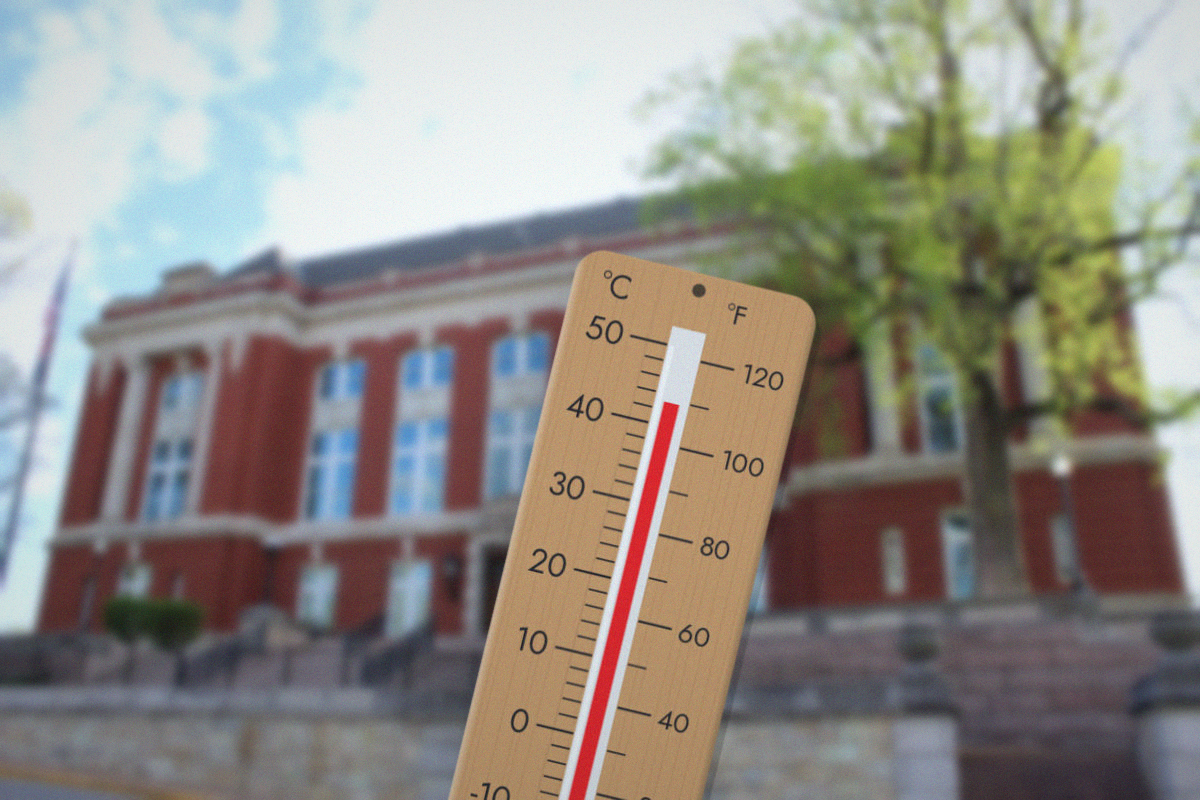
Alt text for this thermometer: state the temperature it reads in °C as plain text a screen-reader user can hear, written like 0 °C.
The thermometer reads 43 °C
